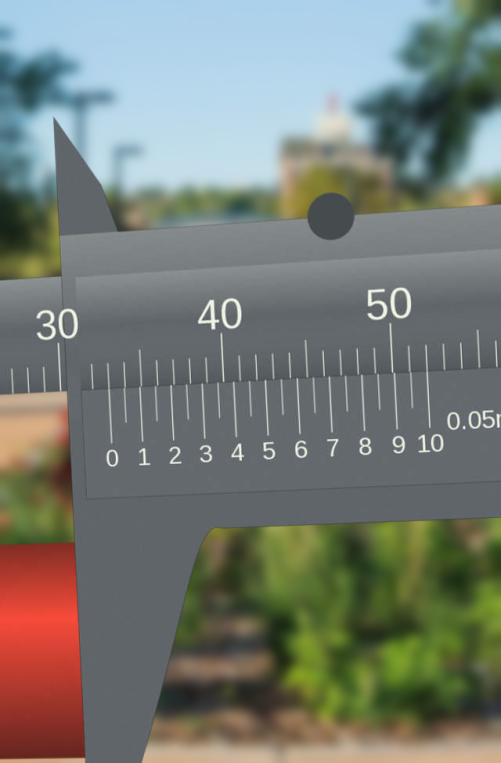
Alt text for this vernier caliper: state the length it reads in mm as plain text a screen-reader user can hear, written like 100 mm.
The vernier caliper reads 33.0 mm
